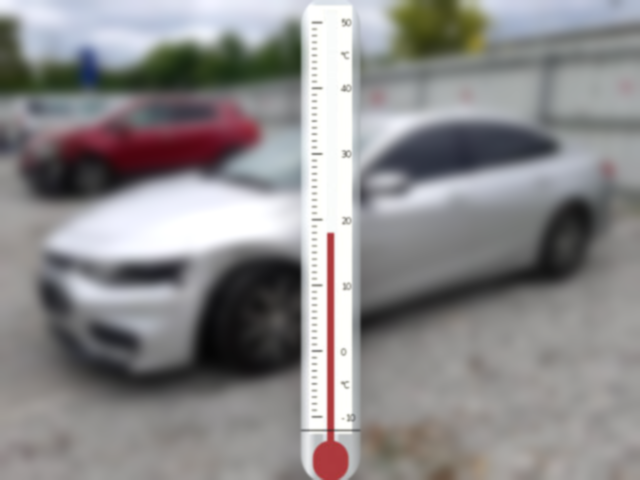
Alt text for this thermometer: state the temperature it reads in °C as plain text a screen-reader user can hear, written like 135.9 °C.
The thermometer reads 18 °C
